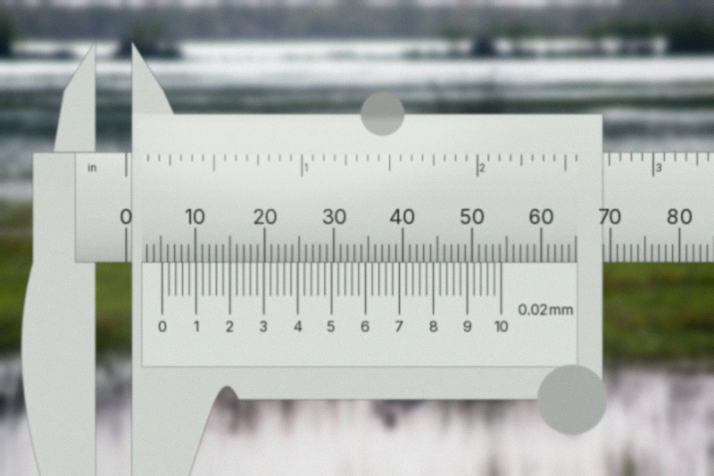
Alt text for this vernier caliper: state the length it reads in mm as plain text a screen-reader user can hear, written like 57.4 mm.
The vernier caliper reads 5.2 mm
